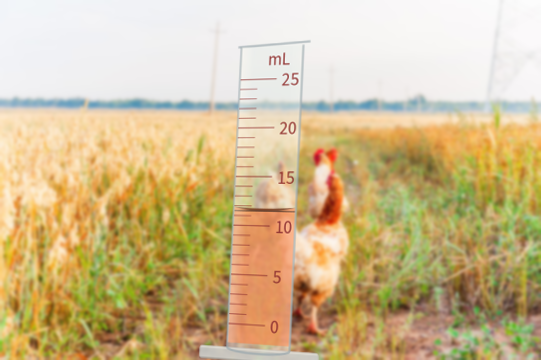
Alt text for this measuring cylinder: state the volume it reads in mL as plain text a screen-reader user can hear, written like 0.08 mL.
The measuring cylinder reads 11.5 mL
